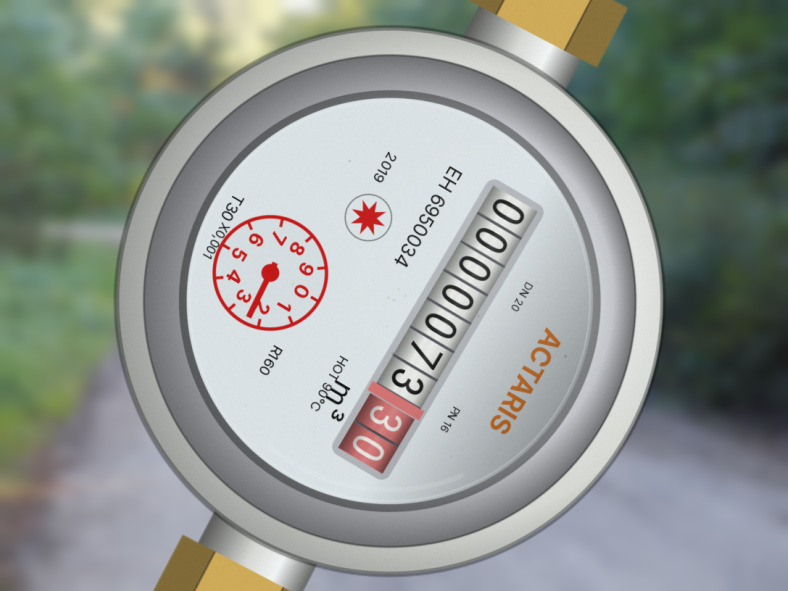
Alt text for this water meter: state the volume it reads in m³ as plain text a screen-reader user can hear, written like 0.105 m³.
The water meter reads 73.302 m³
